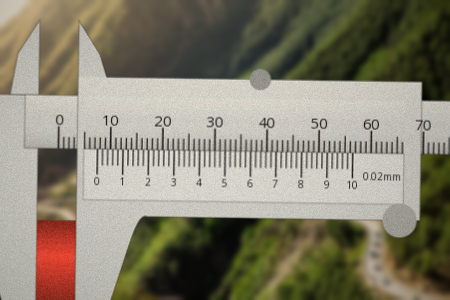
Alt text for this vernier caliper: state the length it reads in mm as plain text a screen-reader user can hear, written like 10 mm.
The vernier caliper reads 7.5 mm
